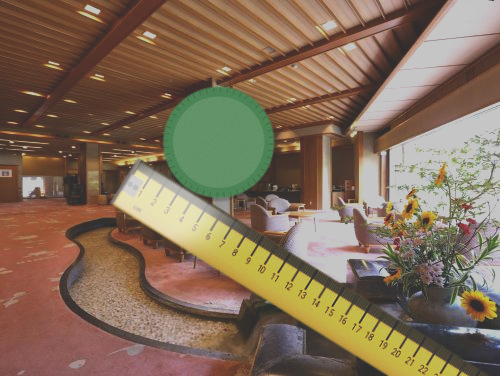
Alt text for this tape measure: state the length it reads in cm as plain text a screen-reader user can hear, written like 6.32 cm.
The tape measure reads 7 cm
